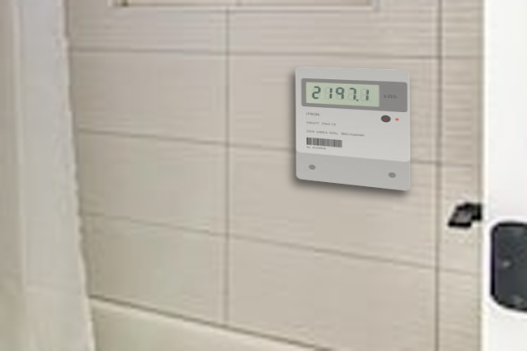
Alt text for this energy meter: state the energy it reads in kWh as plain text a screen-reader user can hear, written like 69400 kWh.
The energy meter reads 2197.1 kWh
